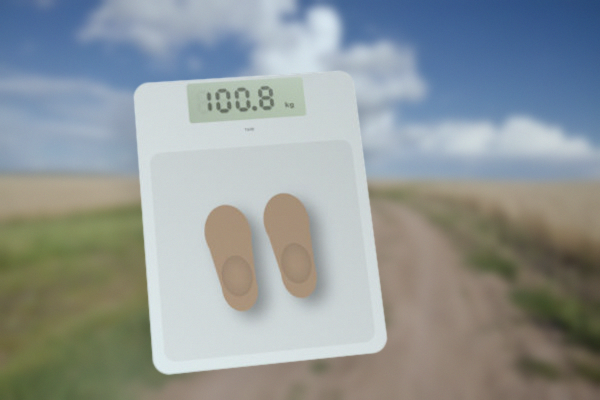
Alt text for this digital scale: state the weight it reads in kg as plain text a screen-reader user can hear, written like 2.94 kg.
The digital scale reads 100.8 kg
